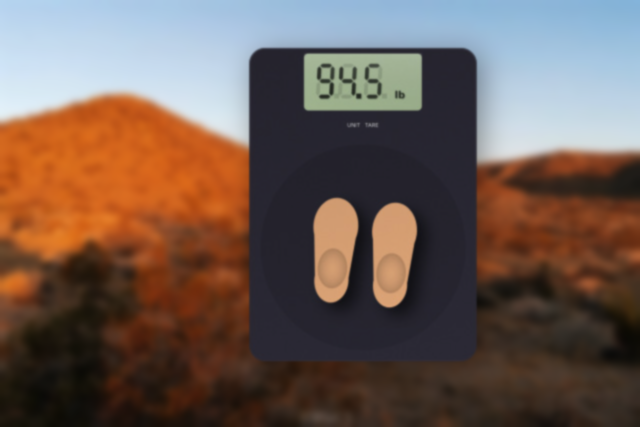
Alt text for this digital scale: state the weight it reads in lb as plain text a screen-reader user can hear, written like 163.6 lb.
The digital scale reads 94.5 lb
